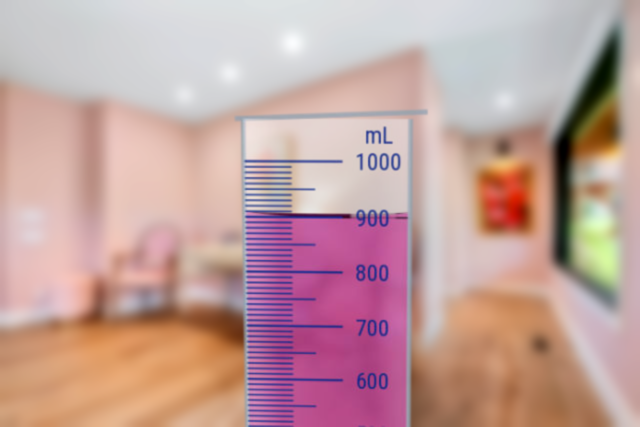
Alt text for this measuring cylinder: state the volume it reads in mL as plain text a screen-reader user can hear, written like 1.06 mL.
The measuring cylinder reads 900 mL
